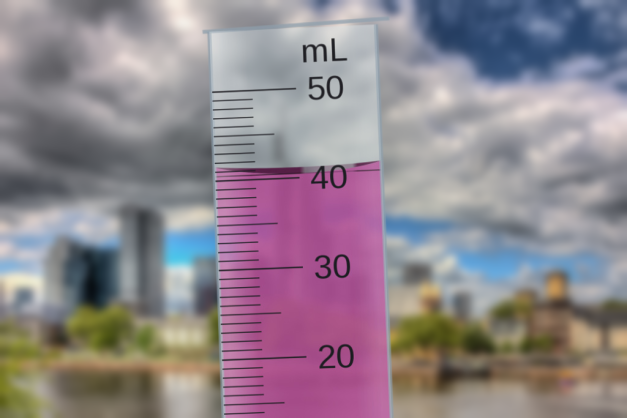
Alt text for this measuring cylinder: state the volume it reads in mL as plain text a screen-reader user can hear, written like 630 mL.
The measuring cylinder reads 40.5 mL
